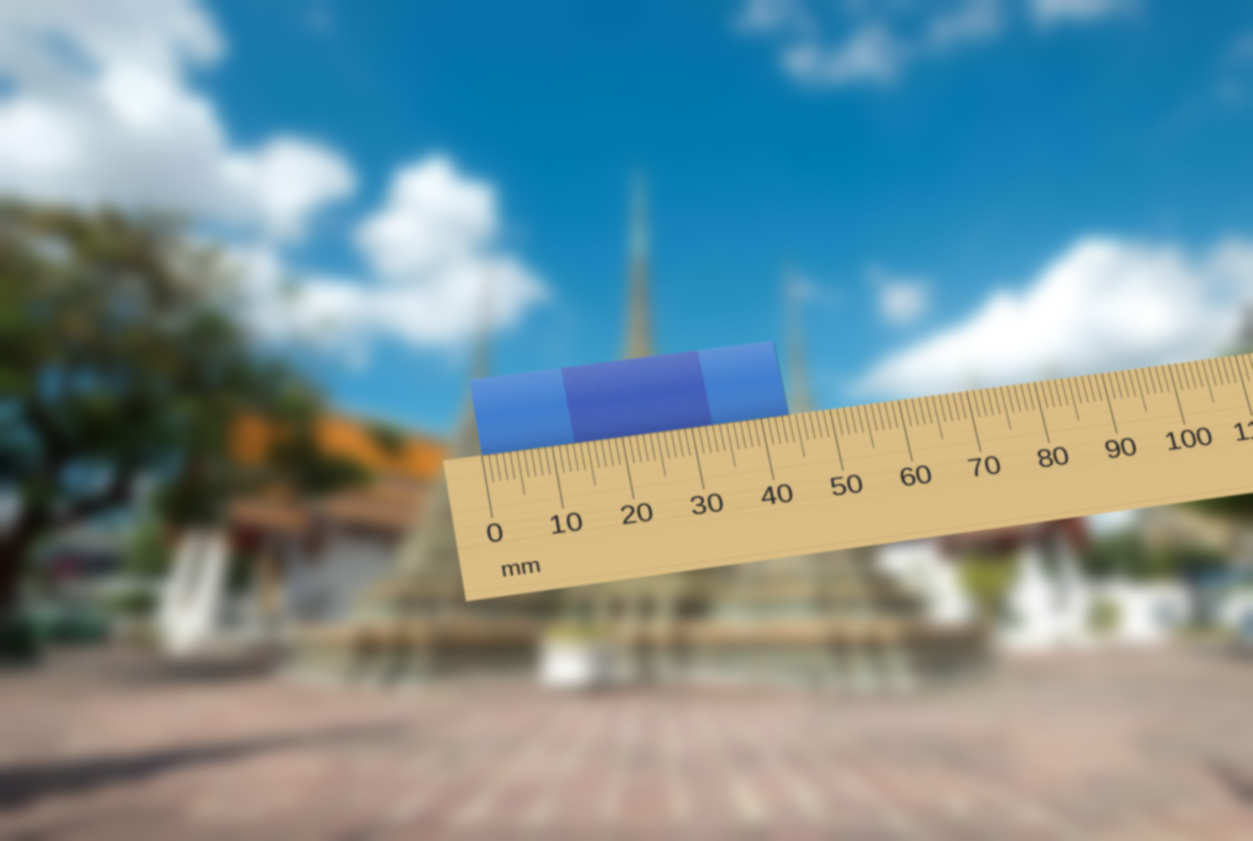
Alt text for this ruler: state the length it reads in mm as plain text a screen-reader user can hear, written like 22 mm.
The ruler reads 44 mm
